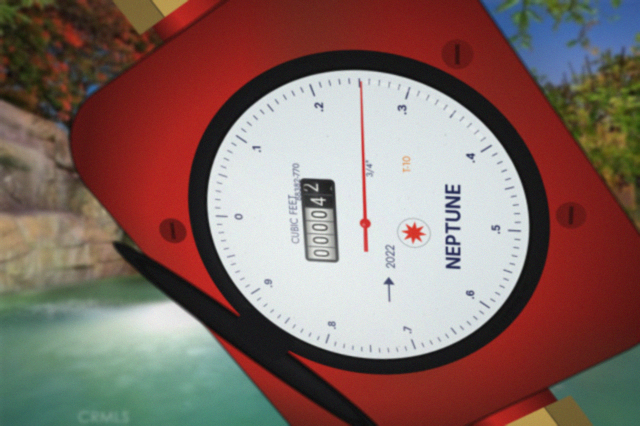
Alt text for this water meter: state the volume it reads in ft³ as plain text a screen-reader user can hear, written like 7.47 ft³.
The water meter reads 42.25 ft³
